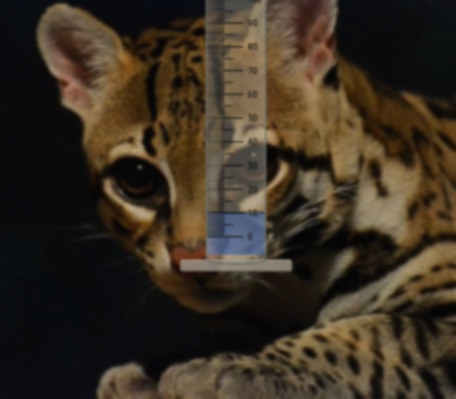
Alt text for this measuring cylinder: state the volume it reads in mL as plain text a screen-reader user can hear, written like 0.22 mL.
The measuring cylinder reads 10 mL
